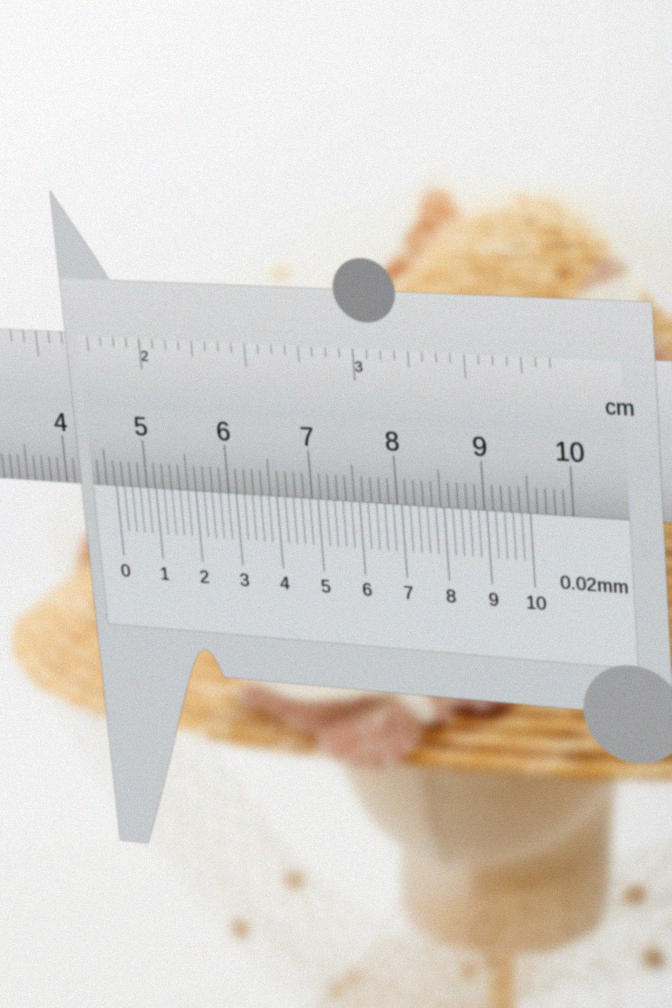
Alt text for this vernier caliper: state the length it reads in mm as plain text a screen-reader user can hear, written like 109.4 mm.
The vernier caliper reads 46.2 mm
